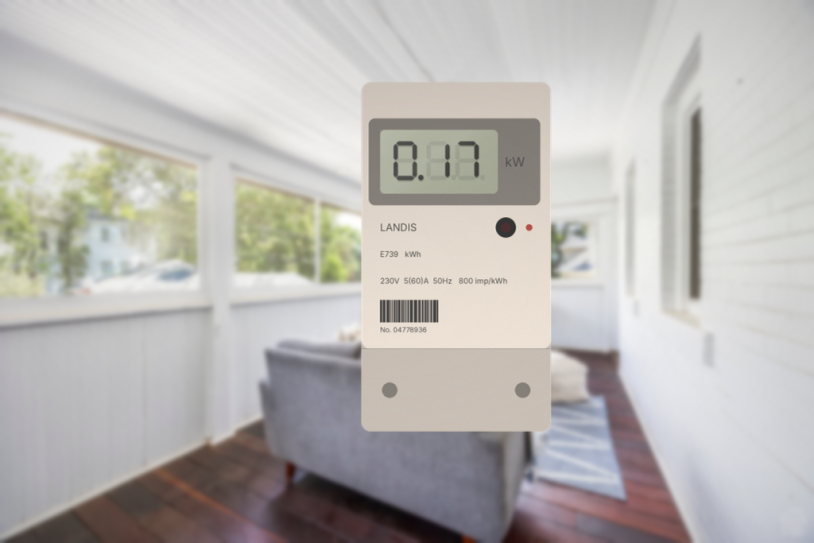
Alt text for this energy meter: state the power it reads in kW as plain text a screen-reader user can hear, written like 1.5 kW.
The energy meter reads 0.17 kW
